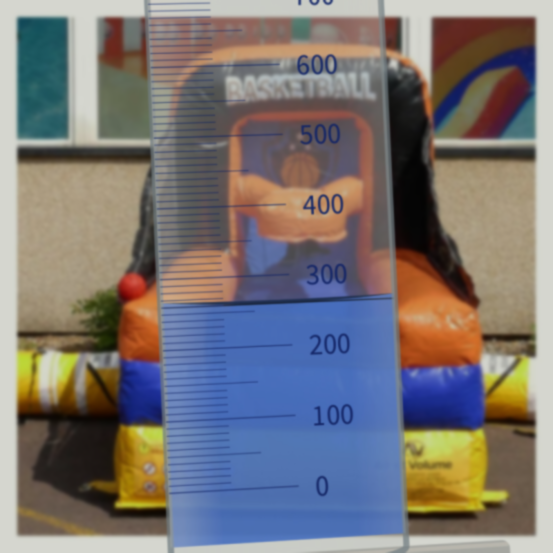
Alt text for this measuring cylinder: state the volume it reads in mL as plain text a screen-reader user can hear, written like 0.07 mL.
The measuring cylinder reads 260 mL
